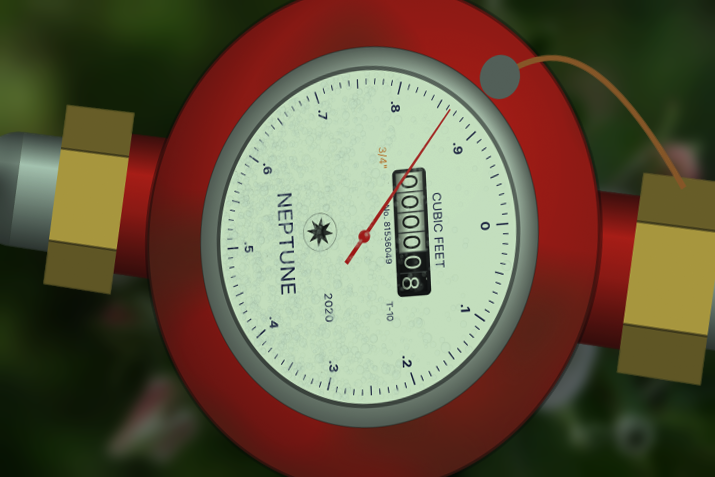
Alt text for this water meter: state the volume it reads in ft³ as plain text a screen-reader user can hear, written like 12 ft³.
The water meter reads 7.86 ft³
